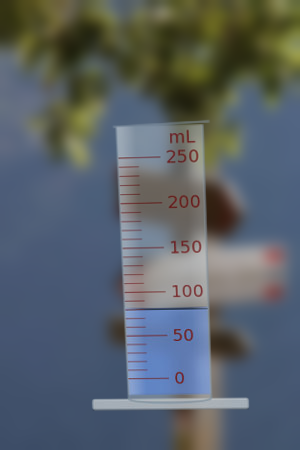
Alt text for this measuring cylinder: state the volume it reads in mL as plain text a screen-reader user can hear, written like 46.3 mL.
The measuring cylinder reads 80 mL
